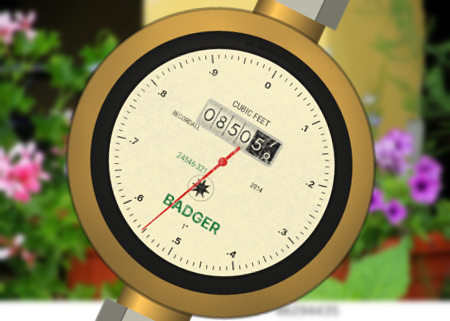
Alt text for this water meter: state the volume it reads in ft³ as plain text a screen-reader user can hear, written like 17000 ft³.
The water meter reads 85057.55 ft³
